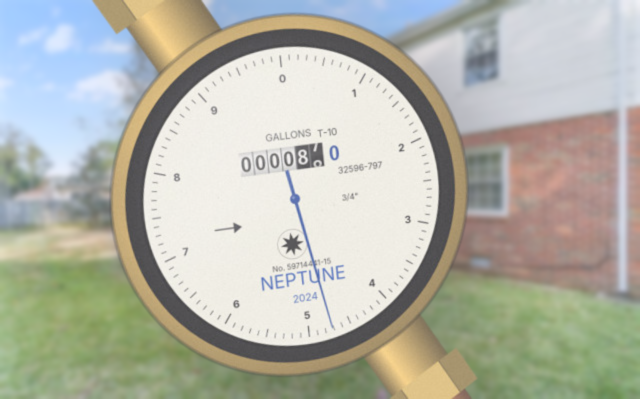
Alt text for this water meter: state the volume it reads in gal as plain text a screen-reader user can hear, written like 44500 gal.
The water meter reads 874.7 gal
